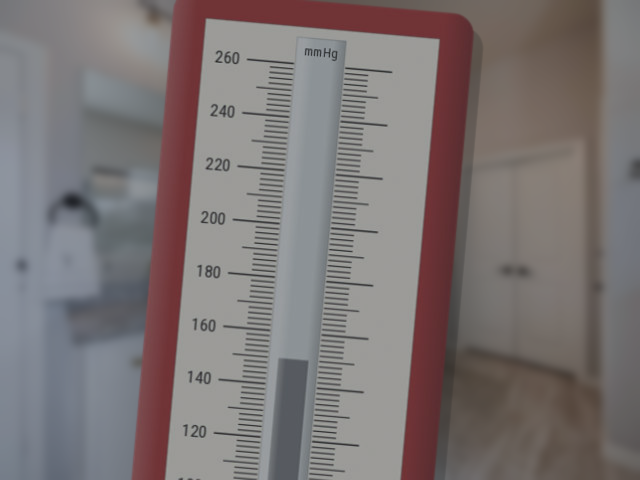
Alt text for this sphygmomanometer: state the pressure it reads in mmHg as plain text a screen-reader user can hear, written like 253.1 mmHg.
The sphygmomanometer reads 150 mmHg
